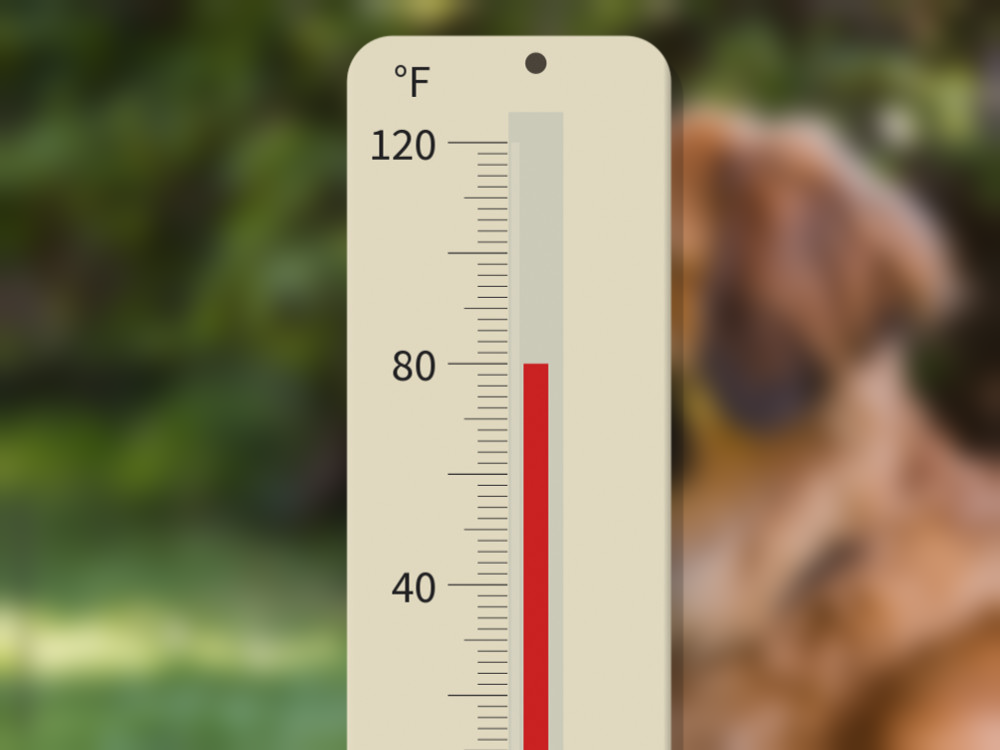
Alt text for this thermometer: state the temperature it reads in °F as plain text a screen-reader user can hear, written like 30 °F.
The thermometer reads 80 °F
